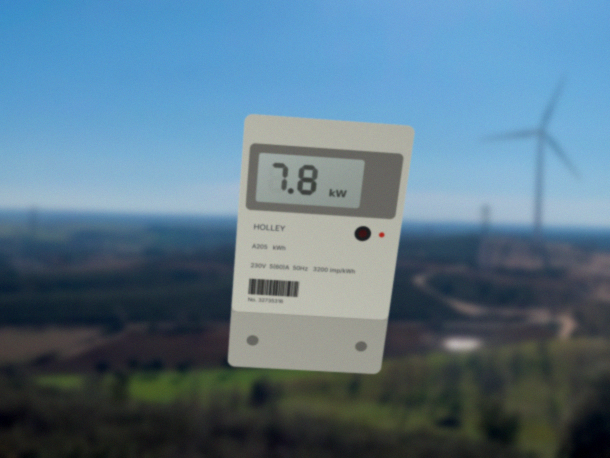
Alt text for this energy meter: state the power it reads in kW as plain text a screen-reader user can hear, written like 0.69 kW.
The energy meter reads 7.8 kW
